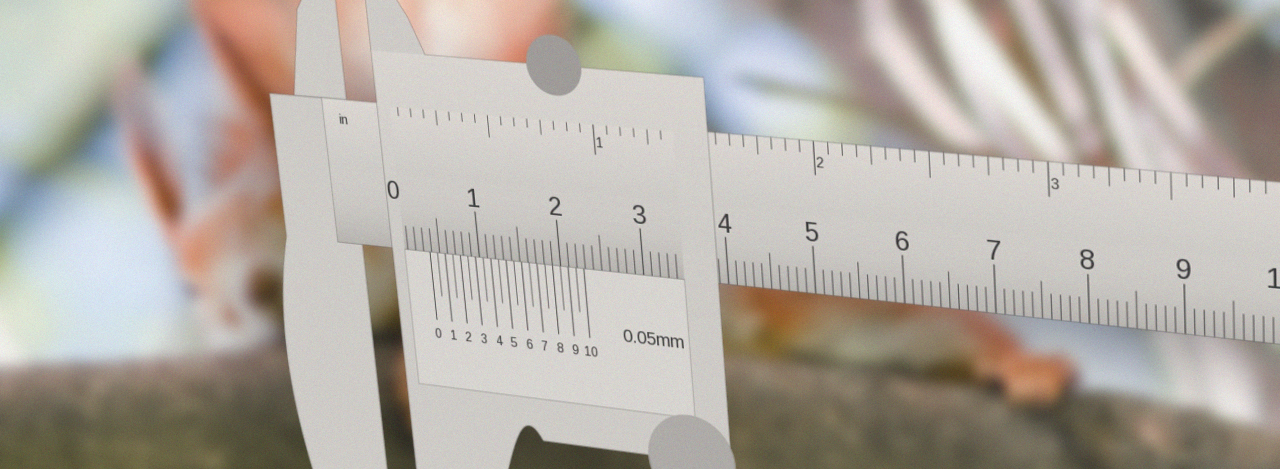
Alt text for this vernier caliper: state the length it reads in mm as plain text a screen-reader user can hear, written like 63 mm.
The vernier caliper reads 3.8 mm
